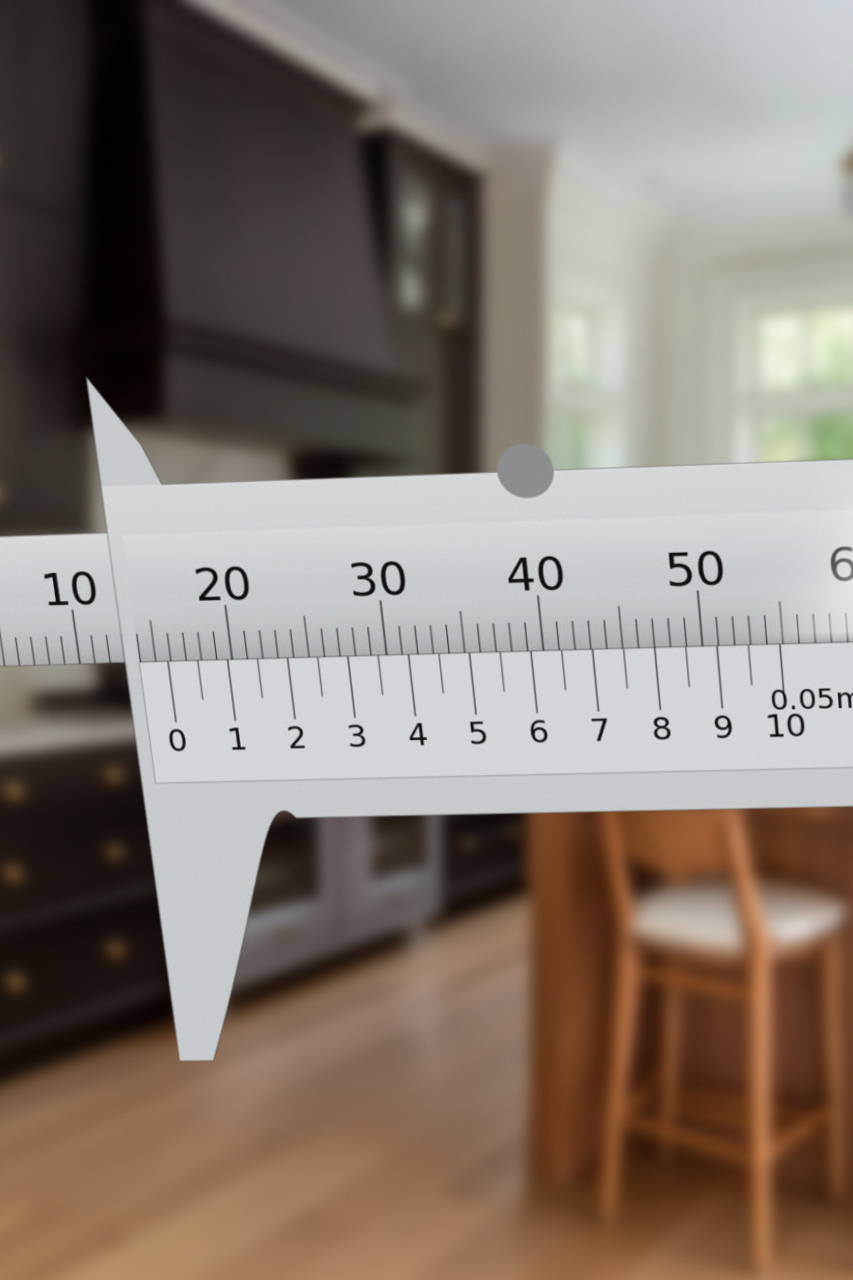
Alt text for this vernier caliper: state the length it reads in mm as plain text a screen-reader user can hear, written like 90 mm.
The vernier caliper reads 15.8 mm
